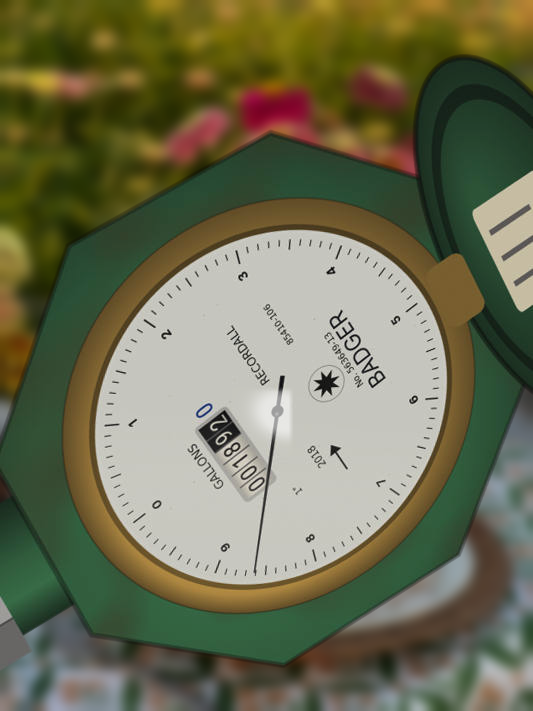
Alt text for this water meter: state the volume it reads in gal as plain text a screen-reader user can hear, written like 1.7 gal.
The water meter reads 18918.6 gal
